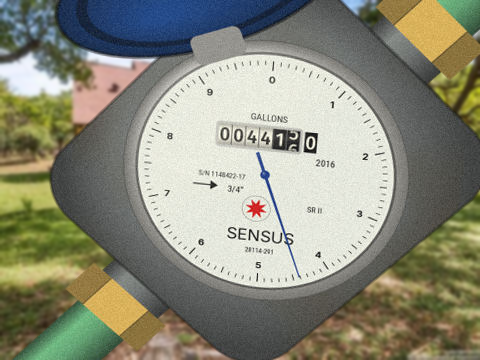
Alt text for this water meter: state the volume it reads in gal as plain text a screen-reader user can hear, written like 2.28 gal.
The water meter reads 44154.4 gal
